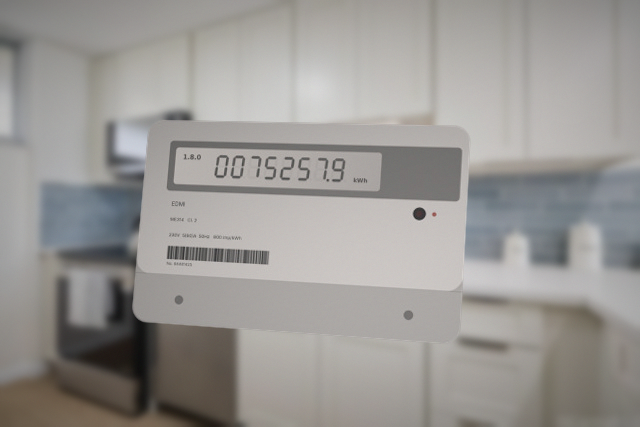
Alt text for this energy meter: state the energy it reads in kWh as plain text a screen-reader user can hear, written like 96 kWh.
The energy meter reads 75257.9 kWh
